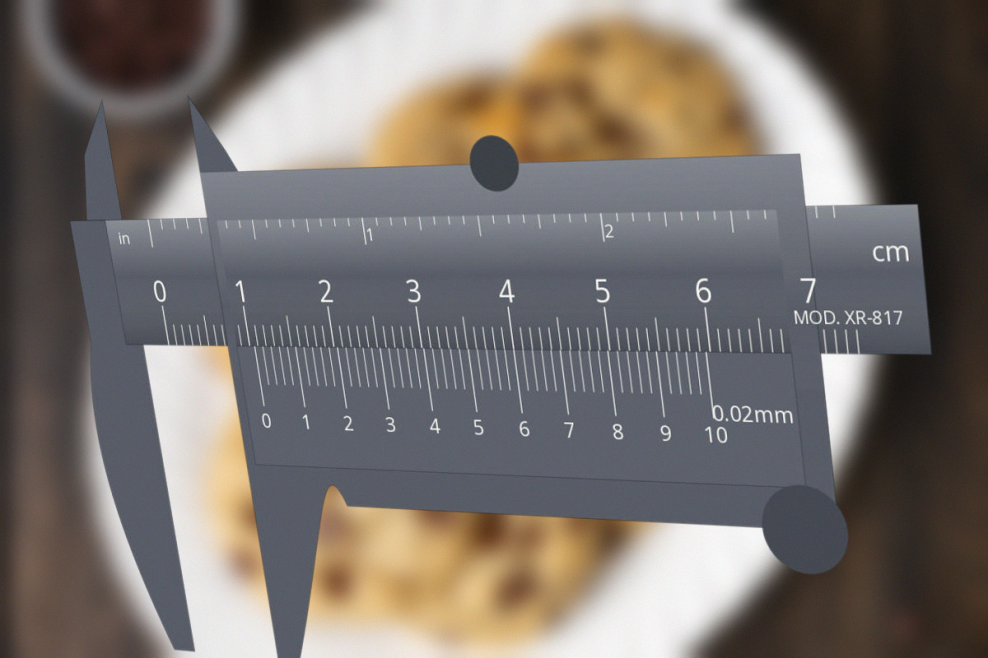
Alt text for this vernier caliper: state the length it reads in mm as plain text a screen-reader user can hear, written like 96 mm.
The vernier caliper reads 10.6 mm
